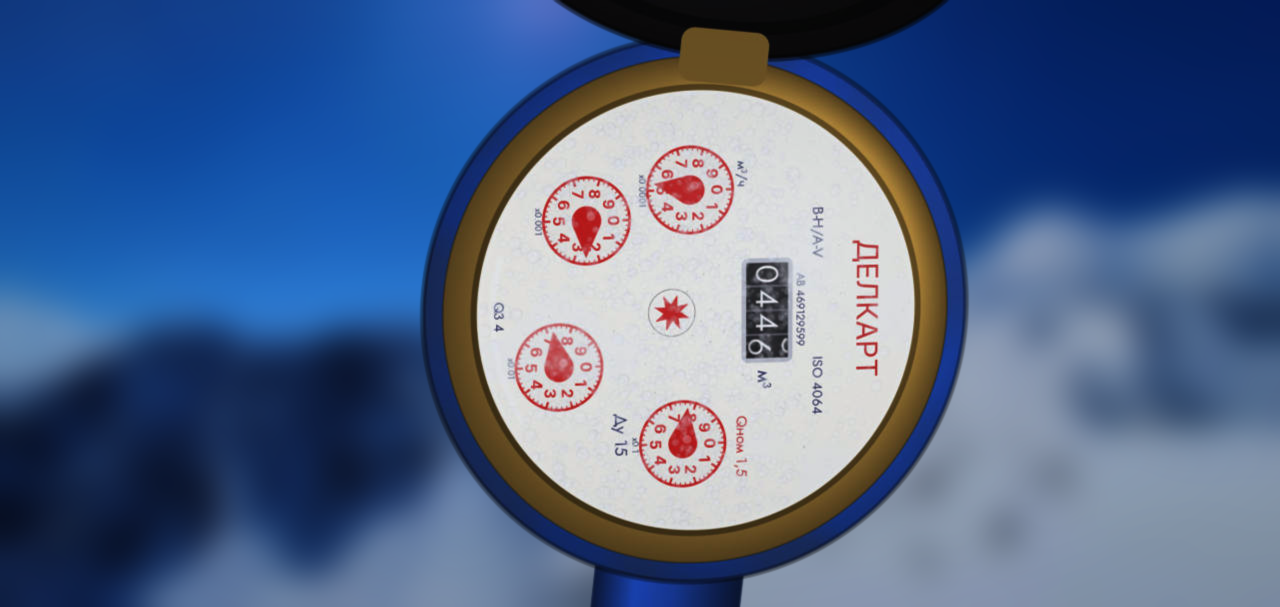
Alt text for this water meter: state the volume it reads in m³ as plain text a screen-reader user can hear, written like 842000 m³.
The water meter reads 445.7725 m³
